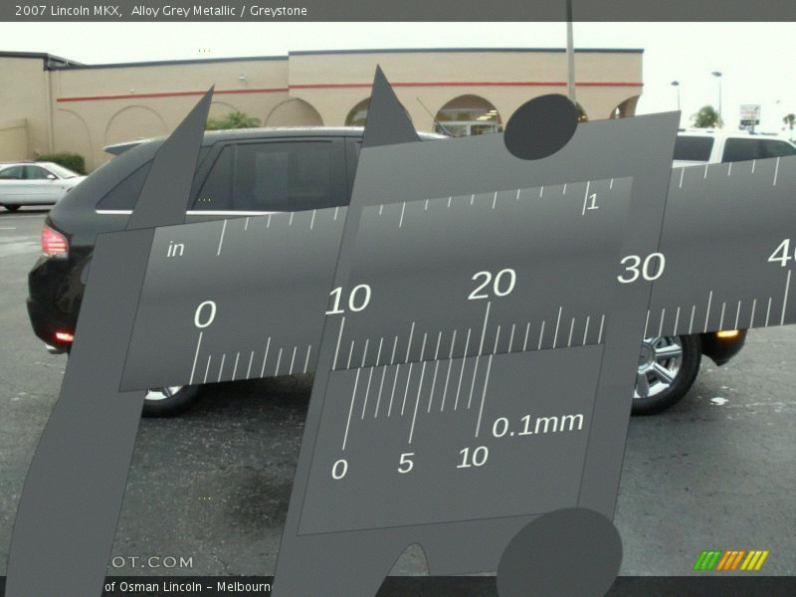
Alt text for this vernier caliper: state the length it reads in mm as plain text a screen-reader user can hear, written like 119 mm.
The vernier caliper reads 11.8 mm
